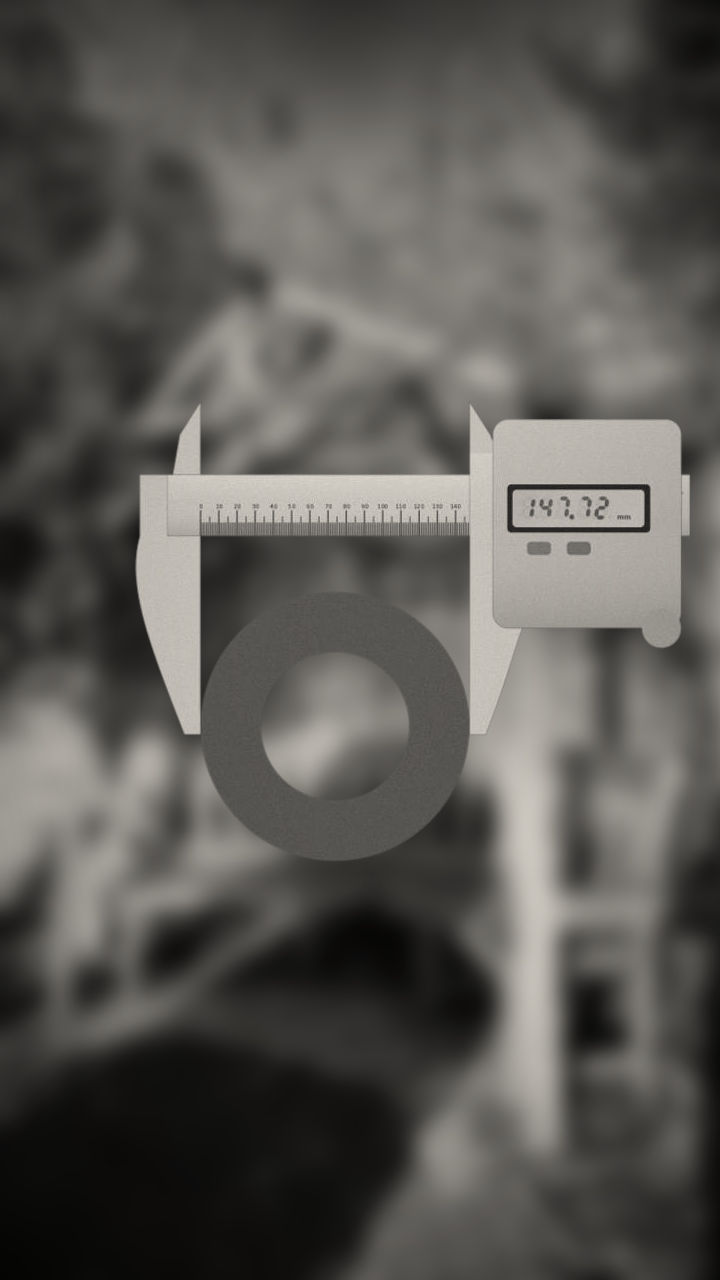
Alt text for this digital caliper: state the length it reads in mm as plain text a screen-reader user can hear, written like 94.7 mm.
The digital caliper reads 147.72 mm
